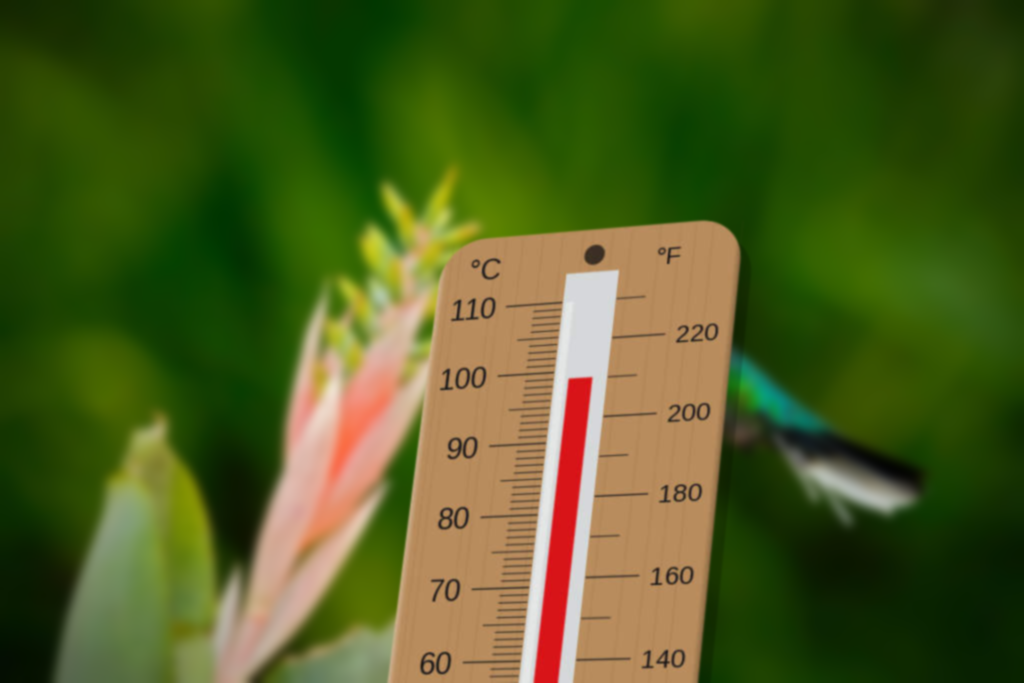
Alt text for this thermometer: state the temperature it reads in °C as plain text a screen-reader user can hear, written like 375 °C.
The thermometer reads 99 °C
